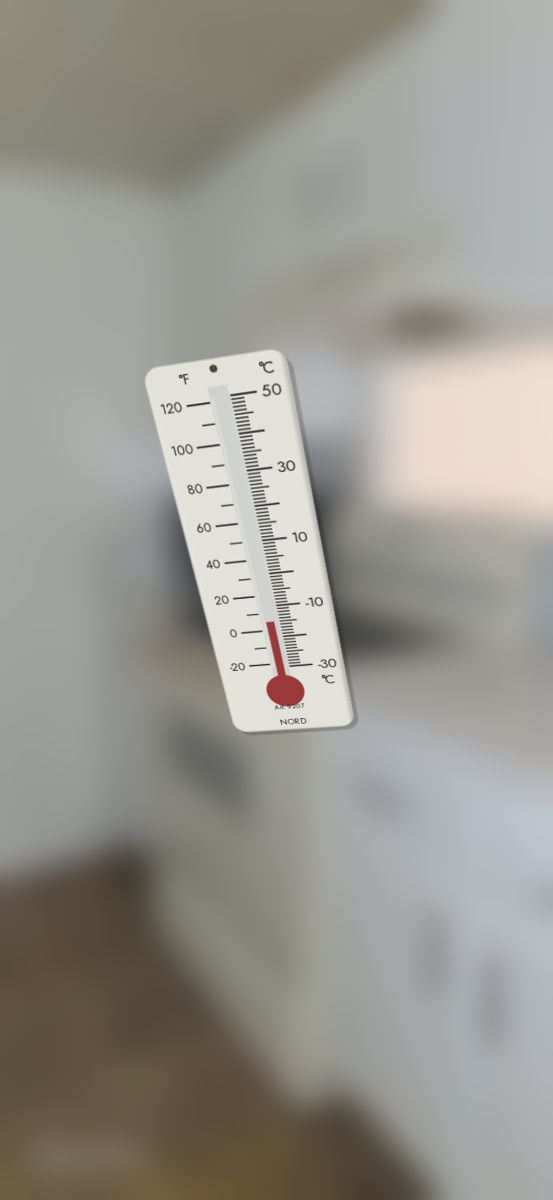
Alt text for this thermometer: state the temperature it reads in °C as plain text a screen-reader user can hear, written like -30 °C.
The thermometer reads -15 °C
